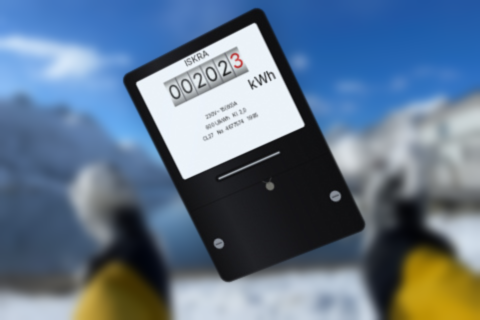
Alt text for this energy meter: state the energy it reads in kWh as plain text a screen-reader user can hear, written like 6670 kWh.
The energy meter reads 202.3 kWh
